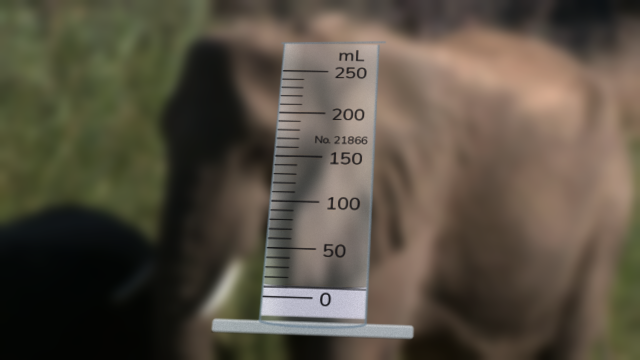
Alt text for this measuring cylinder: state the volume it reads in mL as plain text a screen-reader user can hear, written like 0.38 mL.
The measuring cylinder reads 10 mL
